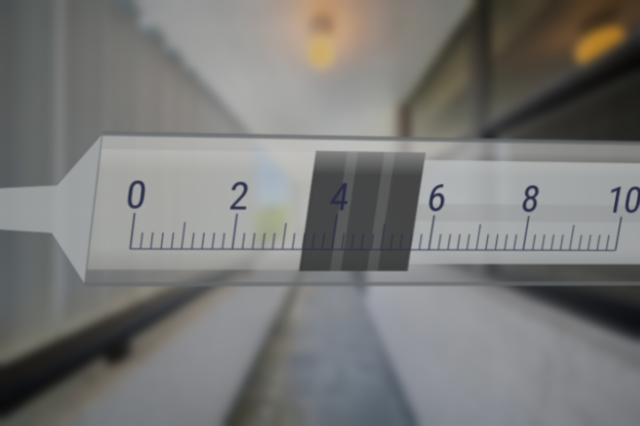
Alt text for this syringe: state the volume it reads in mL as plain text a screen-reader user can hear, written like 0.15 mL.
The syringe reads 3.4 mL
